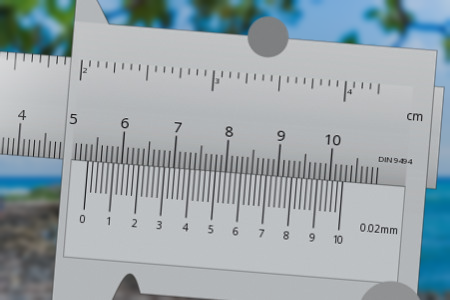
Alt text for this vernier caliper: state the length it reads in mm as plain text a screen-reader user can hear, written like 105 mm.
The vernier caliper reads 53.5 mm
